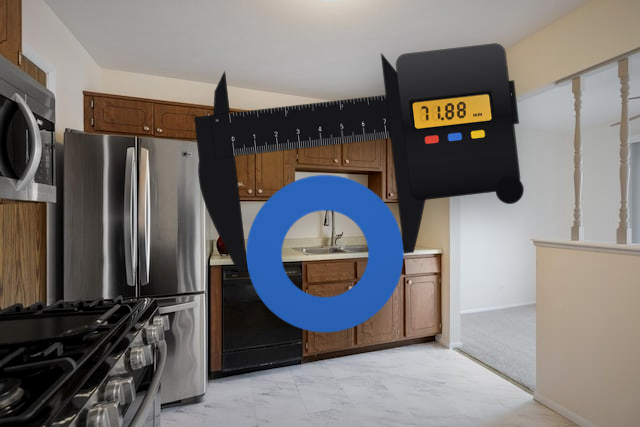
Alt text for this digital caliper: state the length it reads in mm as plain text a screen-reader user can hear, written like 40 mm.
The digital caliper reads 71.88 mm
